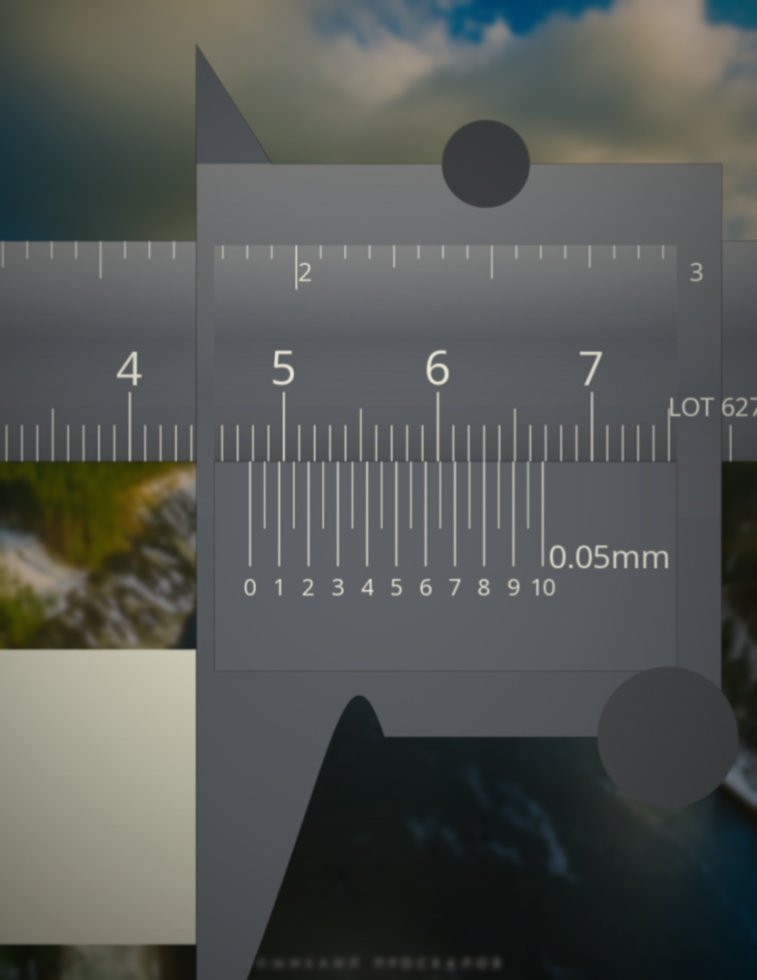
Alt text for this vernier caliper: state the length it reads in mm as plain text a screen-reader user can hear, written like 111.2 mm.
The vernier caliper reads 47.8 mm
